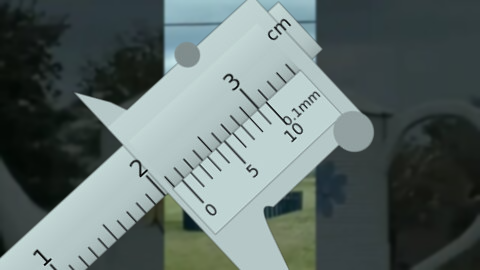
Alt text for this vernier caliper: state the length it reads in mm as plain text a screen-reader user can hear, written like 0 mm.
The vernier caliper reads 21.8 mm
